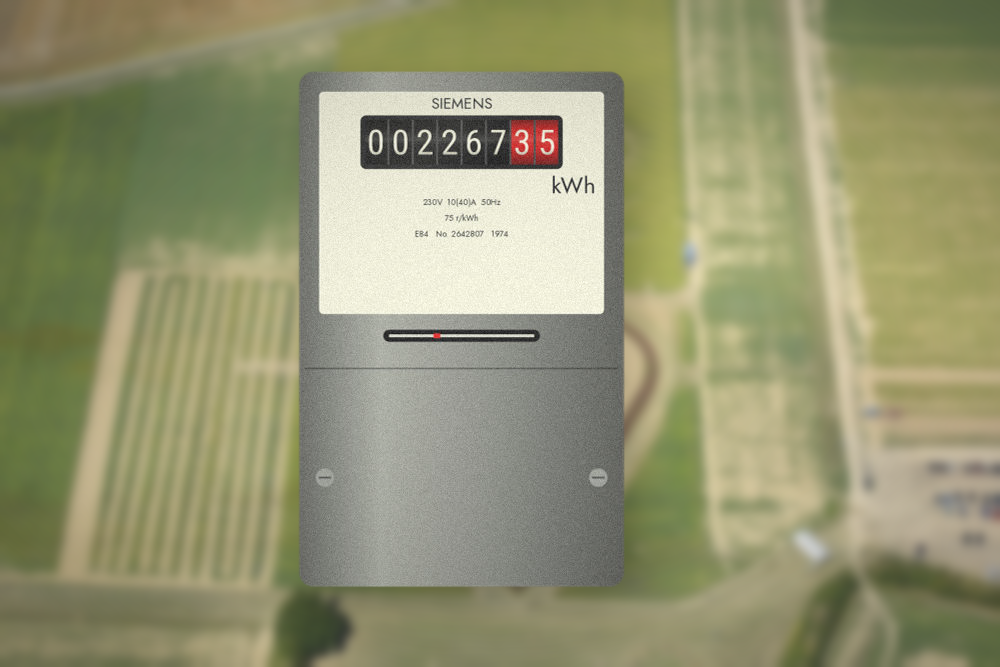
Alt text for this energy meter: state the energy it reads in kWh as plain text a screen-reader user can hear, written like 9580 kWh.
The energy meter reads 2267.35 kWh
